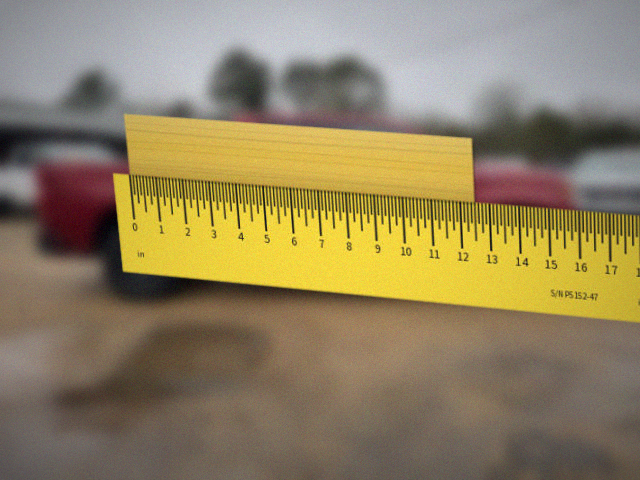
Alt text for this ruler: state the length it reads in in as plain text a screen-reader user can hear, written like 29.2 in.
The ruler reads 12.5 in
